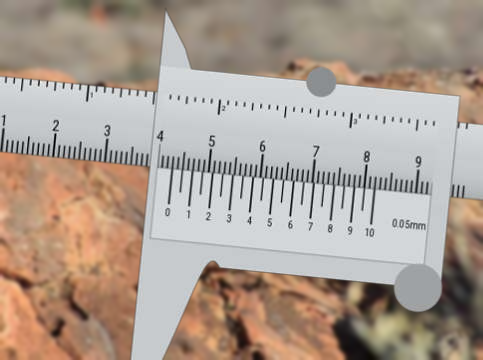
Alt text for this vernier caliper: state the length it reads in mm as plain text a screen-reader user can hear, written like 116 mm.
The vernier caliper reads 43.0 mm
